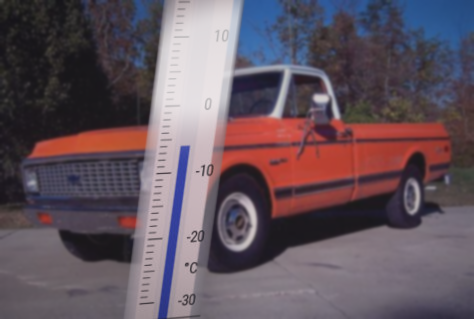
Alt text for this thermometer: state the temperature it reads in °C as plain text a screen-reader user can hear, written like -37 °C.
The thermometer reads -6 °C
